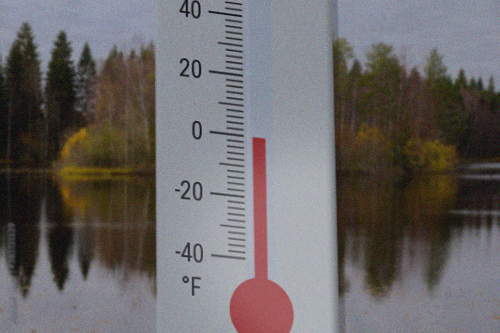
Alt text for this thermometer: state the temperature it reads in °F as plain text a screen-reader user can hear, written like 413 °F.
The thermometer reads 0 °F
